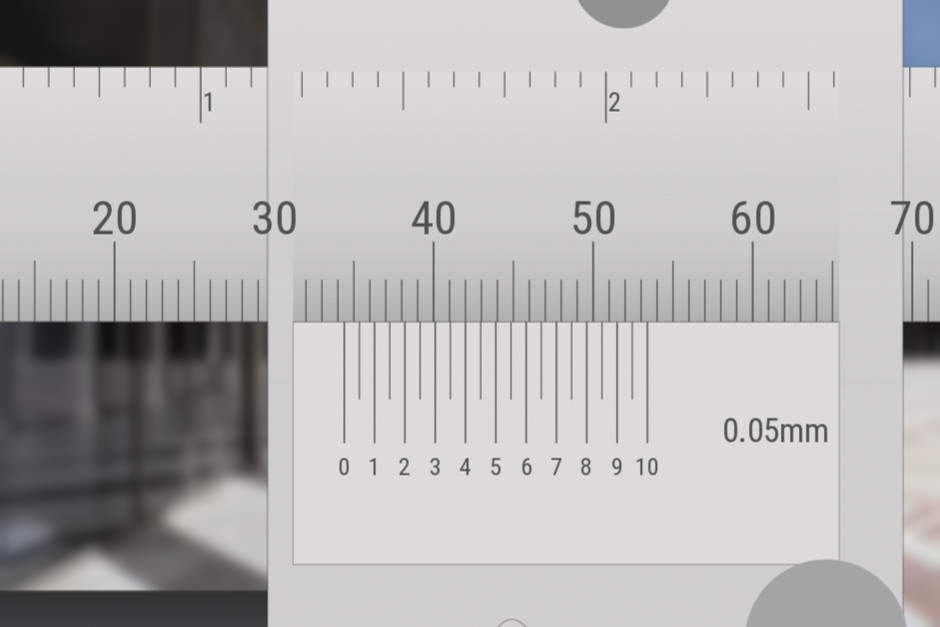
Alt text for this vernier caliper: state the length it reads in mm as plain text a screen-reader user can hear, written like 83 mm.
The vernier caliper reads 34.4 mm
